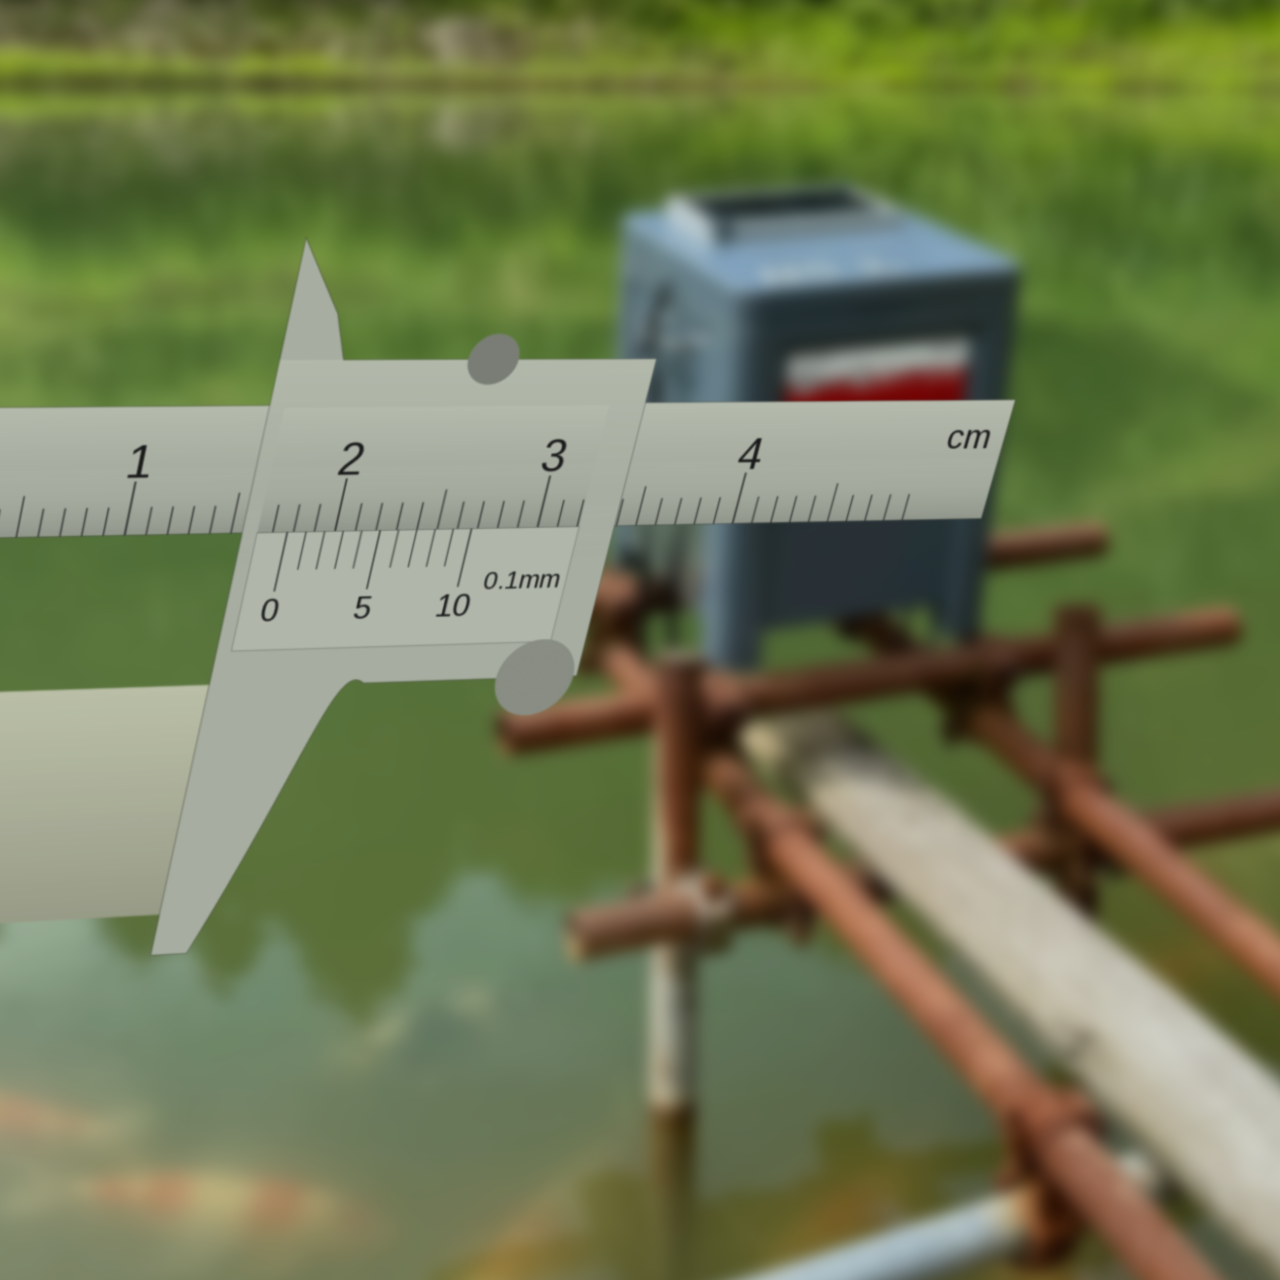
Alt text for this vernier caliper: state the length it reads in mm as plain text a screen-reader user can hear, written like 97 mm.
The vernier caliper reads 17.7 mm
